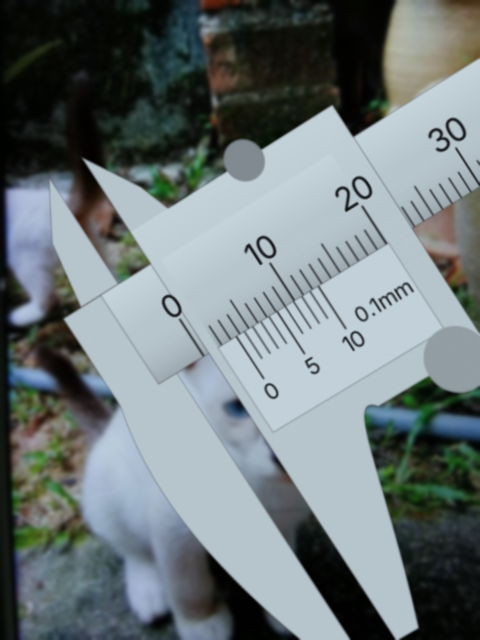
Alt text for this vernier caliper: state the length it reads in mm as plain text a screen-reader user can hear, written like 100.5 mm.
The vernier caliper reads 3.6 mm
